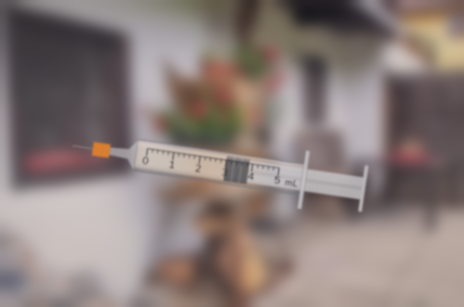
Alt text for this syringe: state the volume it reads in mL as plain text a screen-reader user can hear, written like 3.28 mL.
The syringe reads 3 mL
